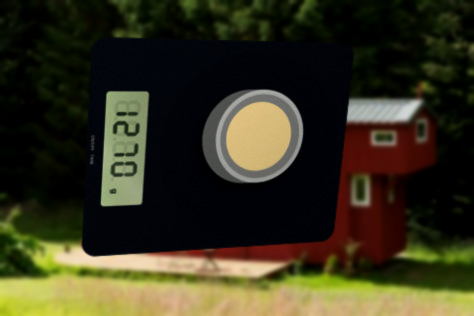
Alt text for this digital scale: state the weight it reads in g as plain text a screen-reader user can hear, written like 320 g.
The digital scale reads 1270 g
